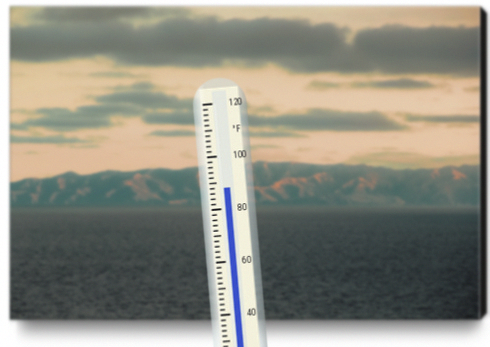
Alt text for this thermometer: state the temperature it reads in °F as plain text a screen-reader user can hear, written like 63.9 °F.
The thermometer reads 88 °F
